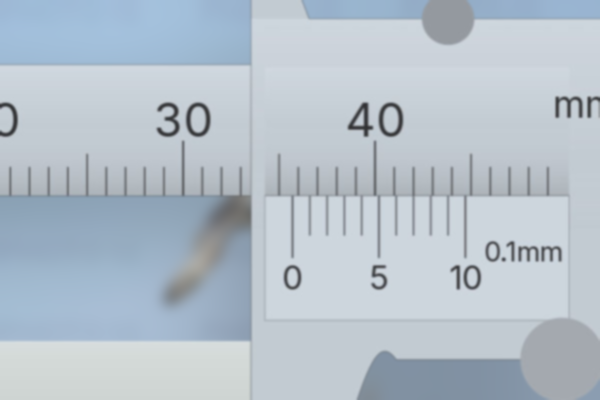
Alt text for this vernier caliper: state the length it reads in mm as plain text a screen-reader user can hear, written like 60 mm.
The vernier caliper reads 35.7 mm
